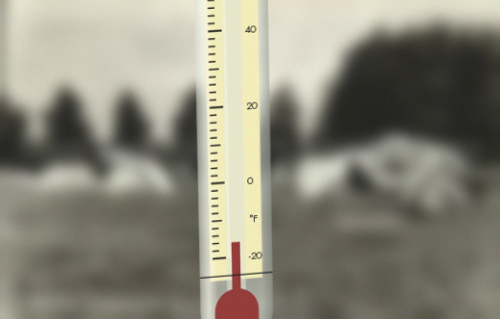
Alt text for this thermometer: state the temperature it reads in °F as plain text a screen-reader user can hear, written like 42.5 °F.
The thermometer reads -16 °F
